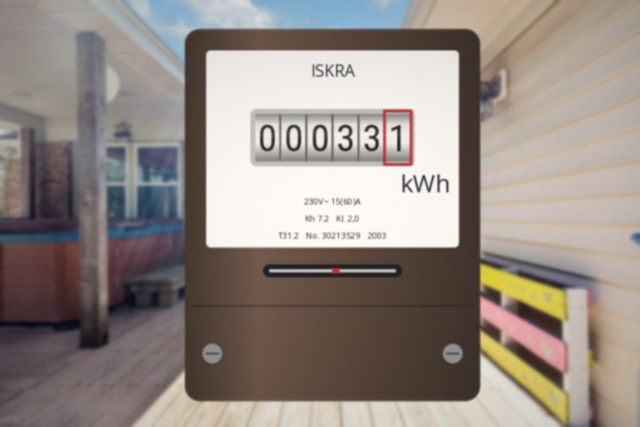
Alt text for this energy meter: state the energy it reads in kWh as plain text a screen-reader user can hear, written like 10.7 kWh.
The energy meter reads 33.1 kWh
